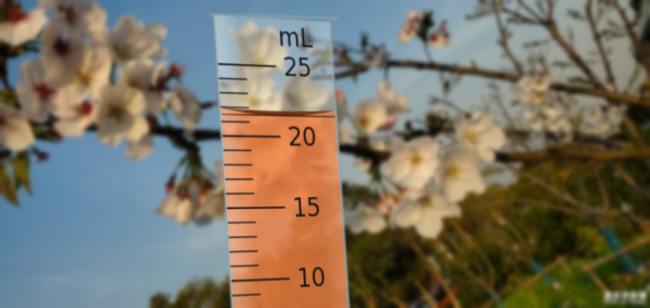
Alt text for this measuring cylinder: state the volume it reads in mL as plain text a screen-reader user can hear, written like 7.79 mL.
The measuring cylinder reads 21.5 mL
